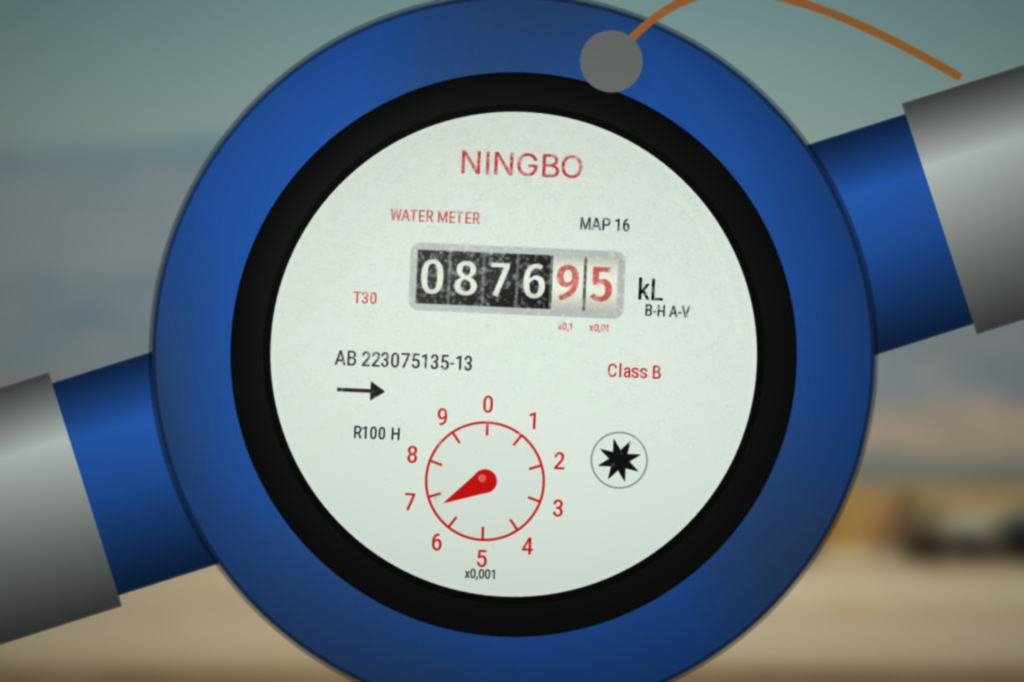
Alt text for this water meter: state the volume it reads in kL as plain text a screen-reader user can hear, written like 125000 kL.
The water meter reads 876.956 kL
